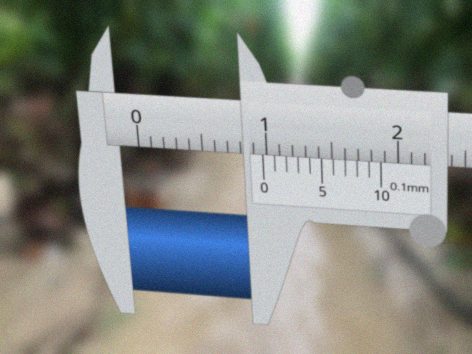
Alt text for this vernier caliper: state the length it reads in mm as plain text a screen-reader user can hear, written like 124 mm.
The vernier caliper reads 9.7 mm
